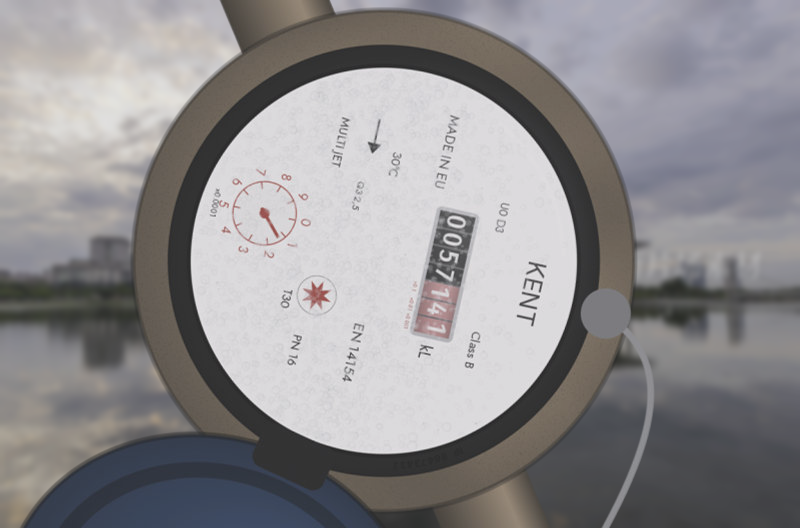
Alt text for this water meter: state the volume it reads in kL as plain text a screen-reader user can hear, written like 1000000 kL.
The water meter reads 57.1411 kL
